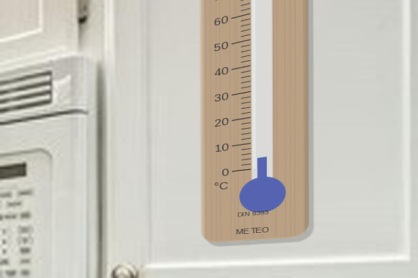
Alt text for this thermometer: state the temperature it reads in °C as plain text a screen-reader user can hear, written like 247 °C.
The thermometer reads 4 °C
